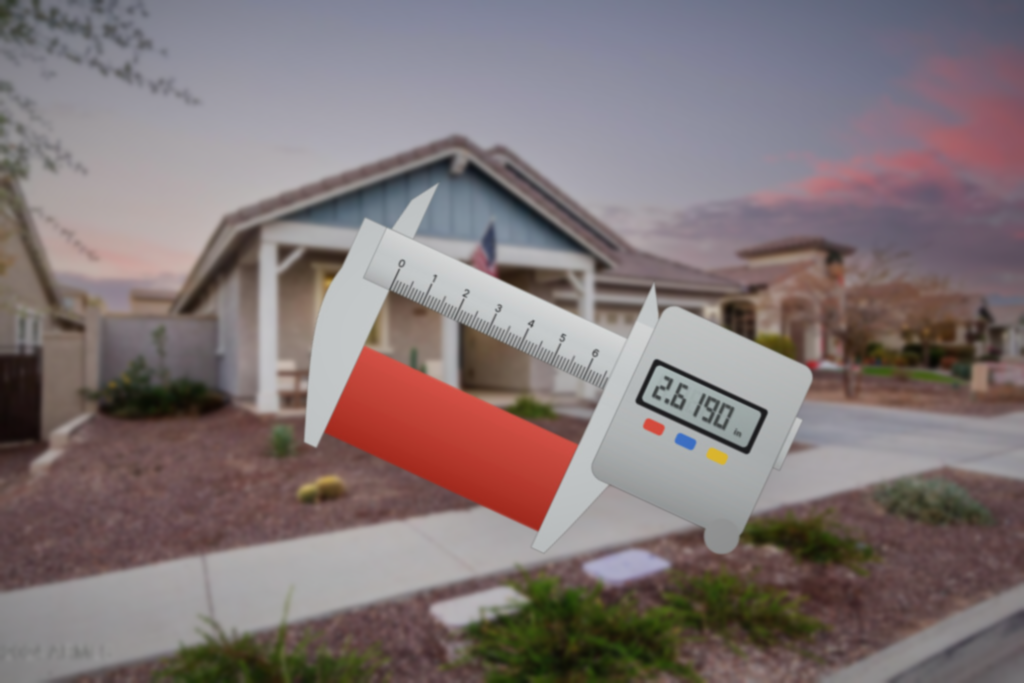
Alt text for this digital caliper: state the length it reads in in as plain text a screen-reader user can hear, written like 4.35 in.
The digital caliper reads 2.6190 in
